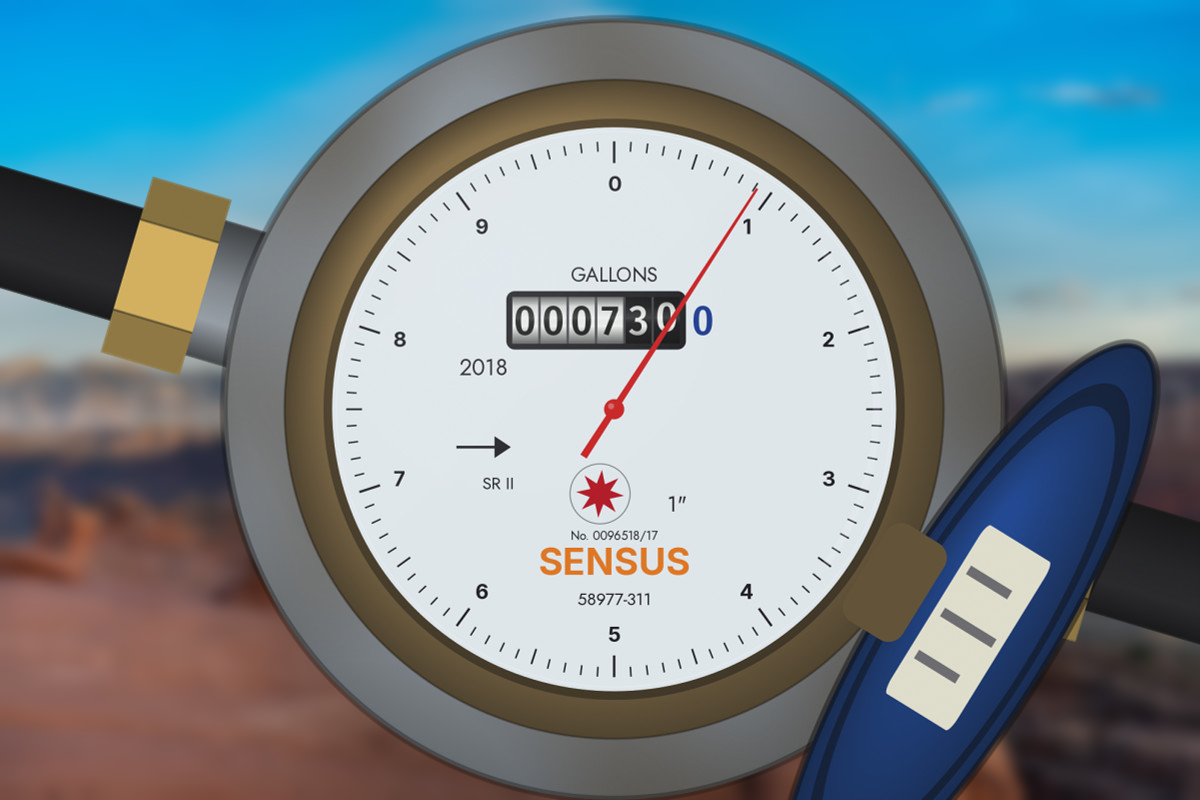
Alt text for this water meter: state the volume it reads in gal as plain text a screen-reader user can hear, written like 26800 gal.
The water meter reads 7300.9 gal
